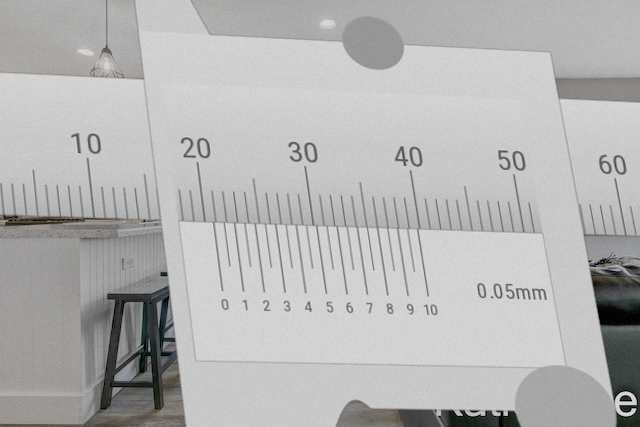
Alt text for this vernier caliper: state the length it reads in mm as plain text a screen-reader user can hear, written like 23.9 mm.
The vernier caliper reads 20.8 mm
